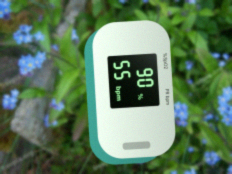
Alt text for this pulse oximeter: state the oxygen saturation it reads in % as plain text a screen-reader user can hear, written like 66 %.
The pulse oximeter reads 90 %
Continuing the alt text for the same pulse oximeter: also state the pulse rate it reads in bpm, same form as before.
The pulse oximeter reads 55 bpm
